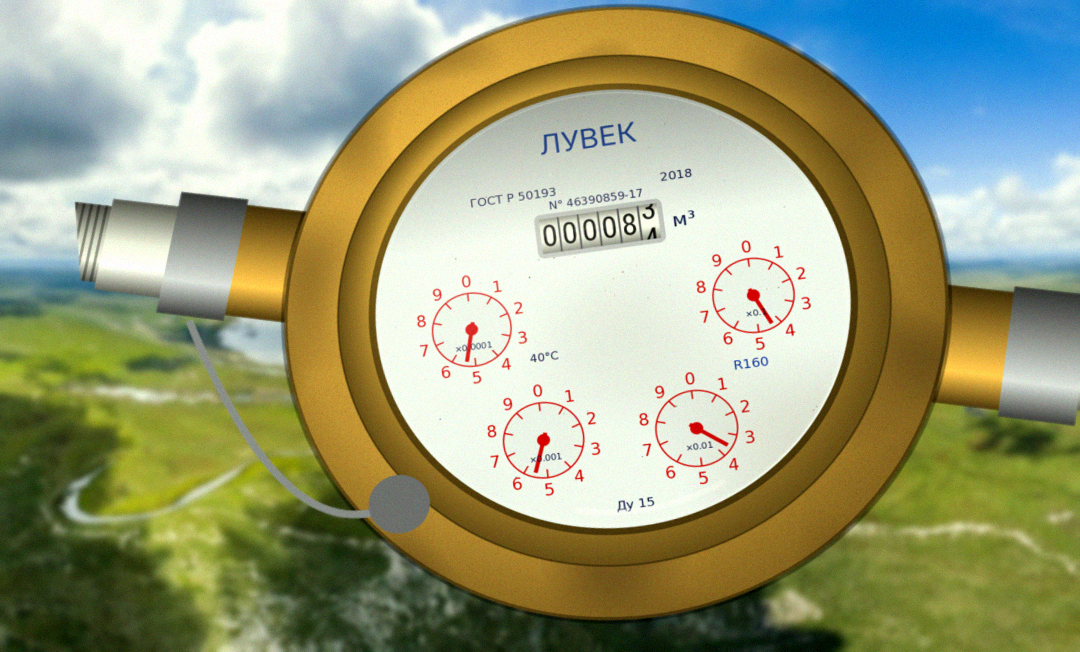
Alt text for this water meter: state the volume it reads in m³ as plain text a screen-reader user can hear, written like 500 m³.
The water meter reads 83.4355 m³
